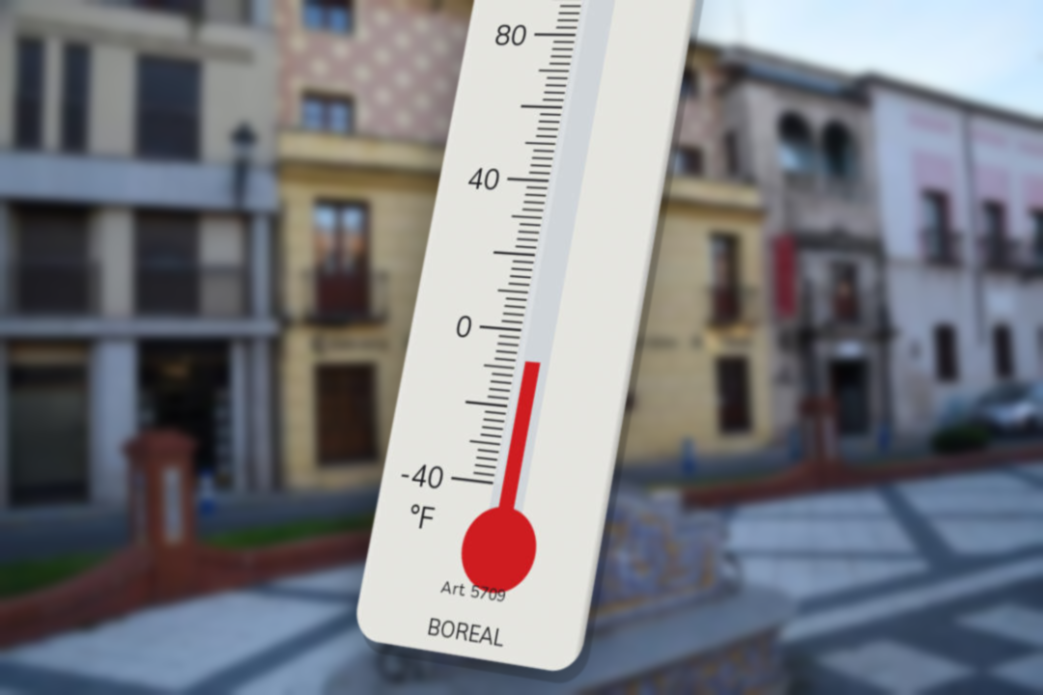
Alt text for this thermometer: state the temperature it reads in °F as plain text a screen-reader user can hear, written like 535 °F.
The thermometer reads -8 °F
